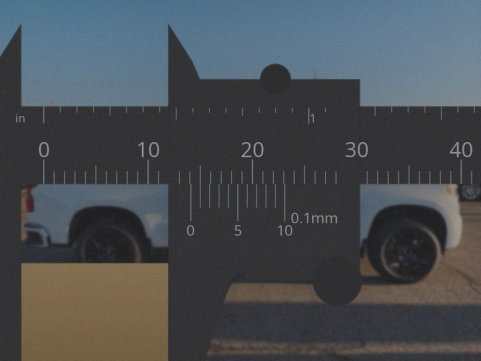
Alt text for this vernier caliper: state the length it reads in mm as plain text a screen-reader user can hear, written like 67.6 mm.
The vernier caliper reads 14.1 mm
